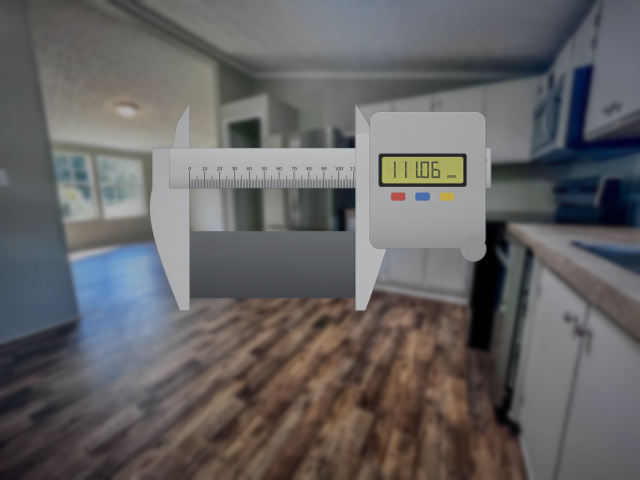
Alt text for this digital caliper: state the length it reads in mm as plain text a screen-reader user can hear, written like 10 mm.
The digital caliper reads 111.06 mm
